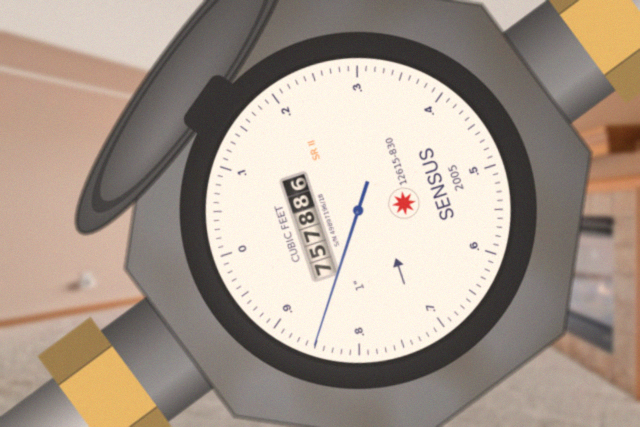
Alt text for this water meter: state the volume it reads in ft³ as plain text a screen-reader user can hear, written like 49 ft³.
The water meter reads 757885.85 ft³
